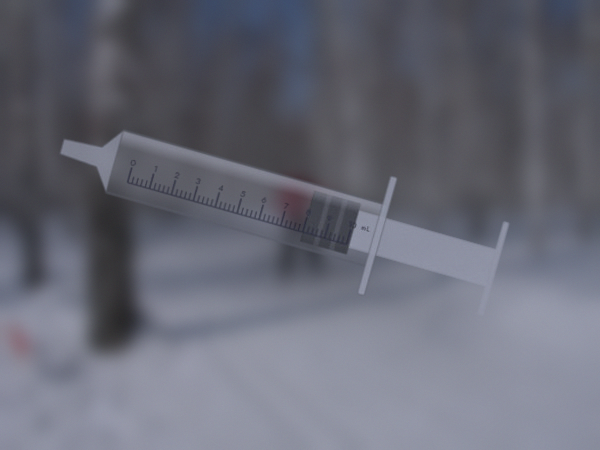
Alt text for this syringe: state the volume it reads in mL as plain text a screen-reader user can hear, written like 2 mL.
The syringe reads 8 mL
